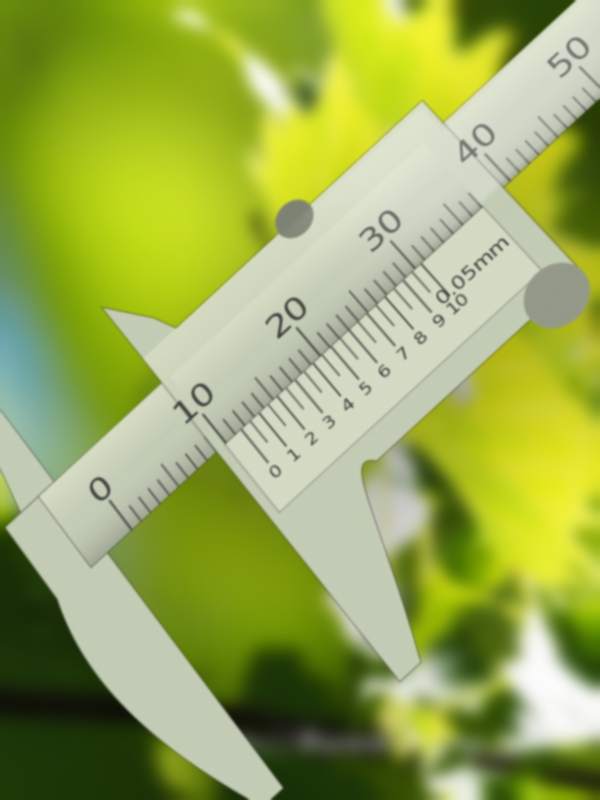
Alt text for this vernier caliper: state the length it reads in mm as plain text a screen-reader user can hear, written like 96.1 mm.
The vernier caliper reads 11.6 mm
